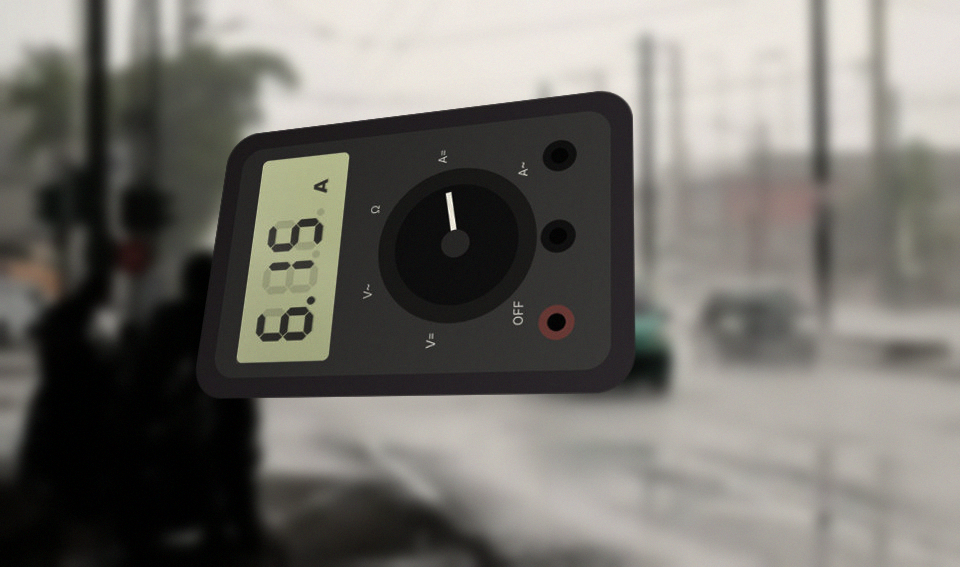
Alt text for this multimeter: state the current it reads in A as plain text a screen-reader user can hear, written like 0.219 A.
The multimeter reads 6.15 A
